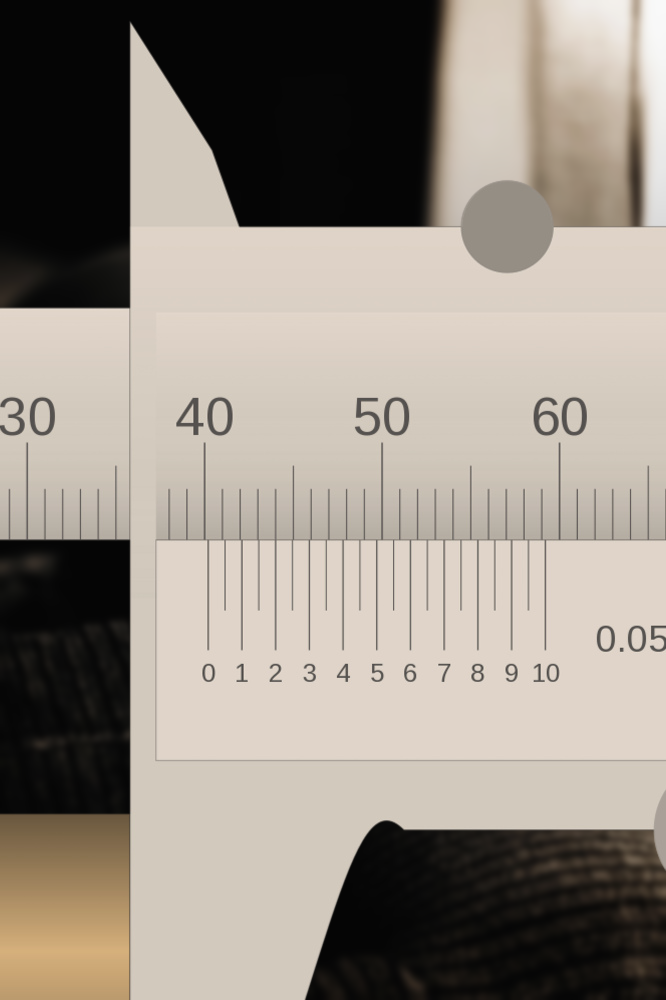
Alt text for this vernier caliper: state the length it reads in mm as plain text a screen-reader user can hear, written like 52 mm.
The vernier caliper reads 40.2 mm
